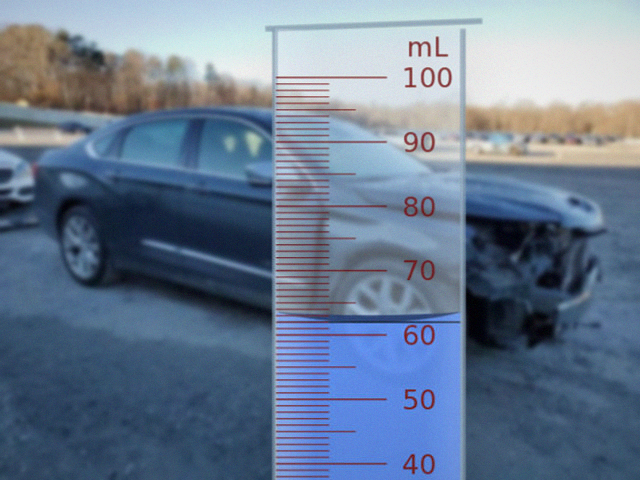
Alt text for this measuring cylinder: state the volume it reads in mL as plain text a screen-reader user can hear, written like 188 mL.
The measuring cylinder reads 62 mL
